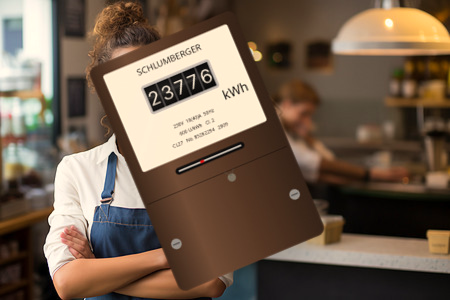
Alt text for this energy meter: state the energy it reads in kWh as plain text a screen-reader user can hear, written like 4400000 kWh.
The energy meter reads 23776 kWh
